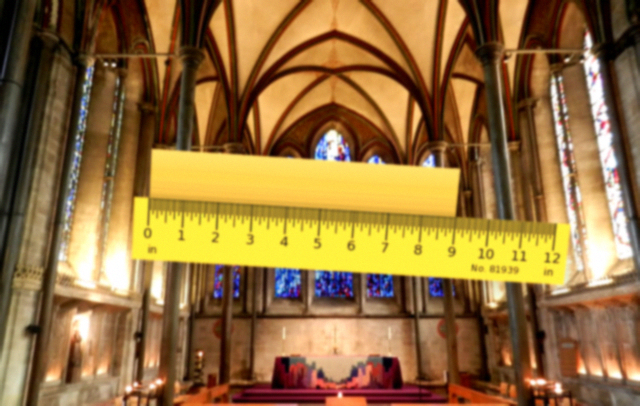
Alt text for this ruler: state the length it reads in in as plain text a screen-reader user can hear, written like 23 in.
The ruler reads 9 in
